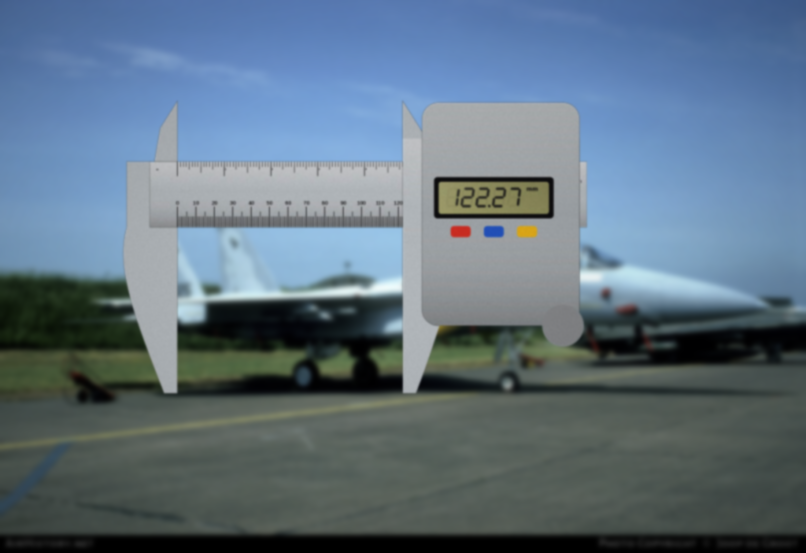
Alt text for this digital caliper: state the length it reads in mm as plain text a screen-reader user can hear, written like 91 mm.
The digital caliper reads 122.27 mm
